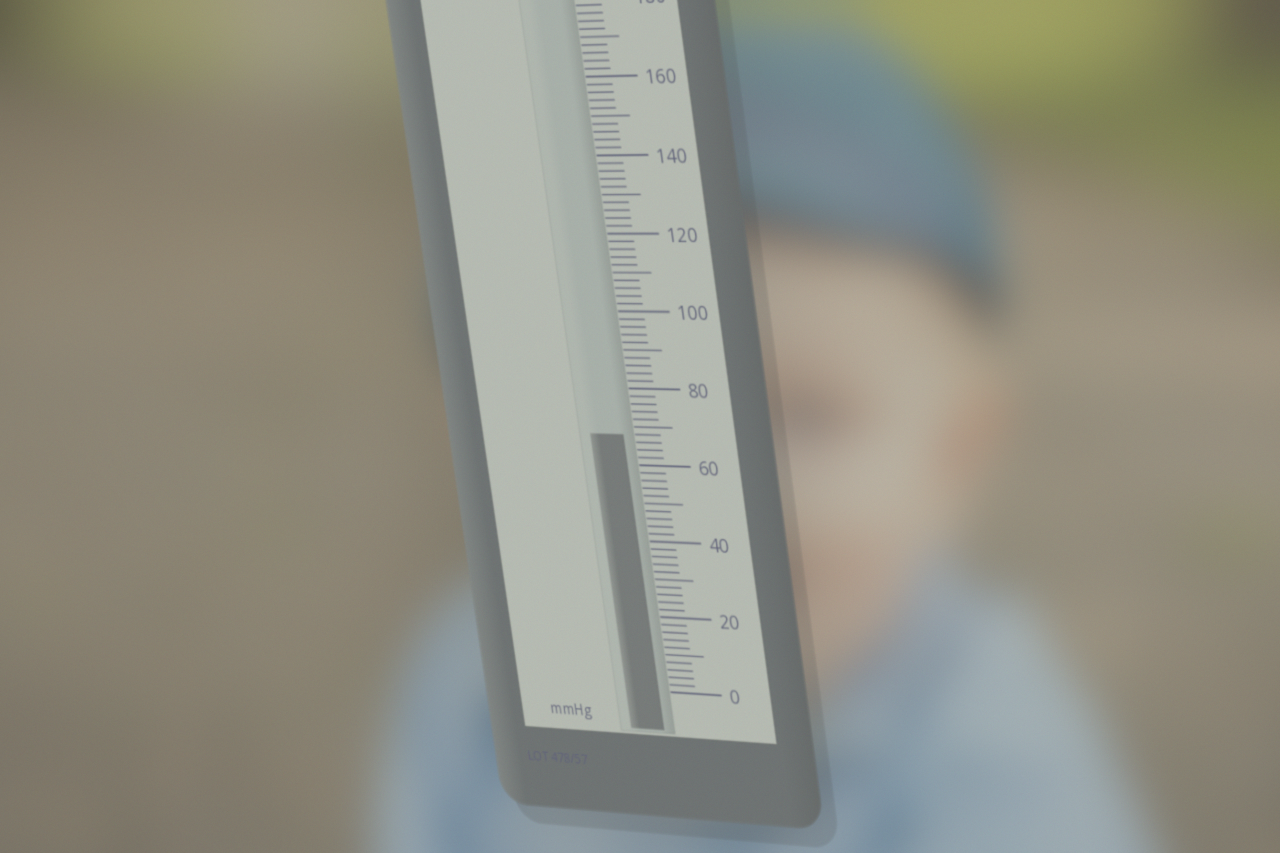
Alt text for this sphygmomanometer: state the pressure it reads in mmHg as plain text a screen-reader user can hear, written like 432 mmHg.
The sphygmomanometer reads 68 mmHg
